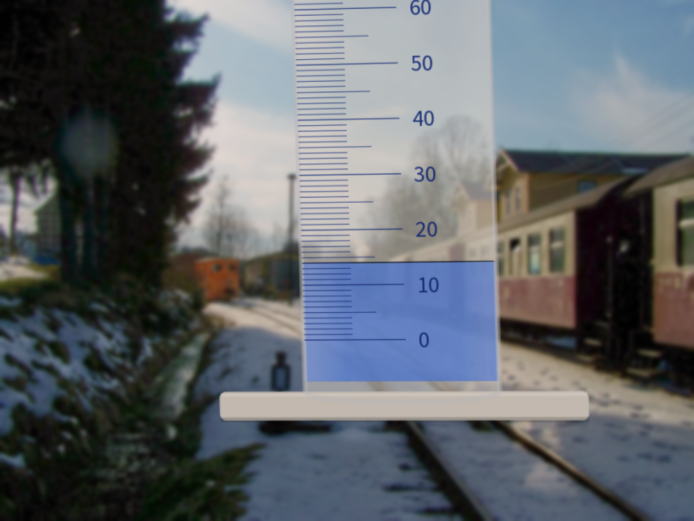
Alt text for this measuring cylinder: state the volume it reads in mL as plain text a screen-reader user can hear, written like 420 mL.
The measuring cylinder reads 14 mL
